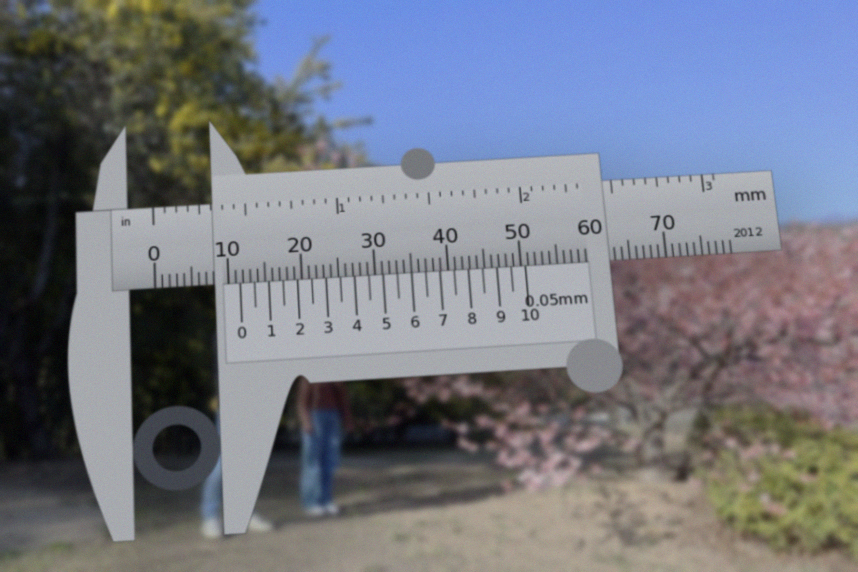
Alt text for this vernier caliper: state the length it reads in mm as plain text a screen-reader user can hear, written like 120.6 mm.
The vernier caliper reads 11.6 mm
